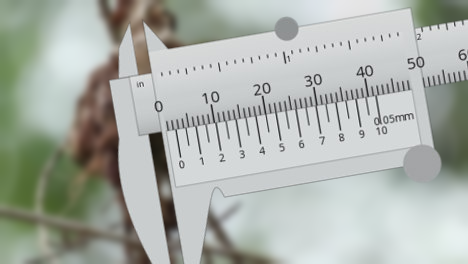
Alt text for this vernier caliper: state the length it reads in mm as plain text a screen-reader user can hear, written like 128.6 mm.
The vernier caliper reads 2.5 mm
